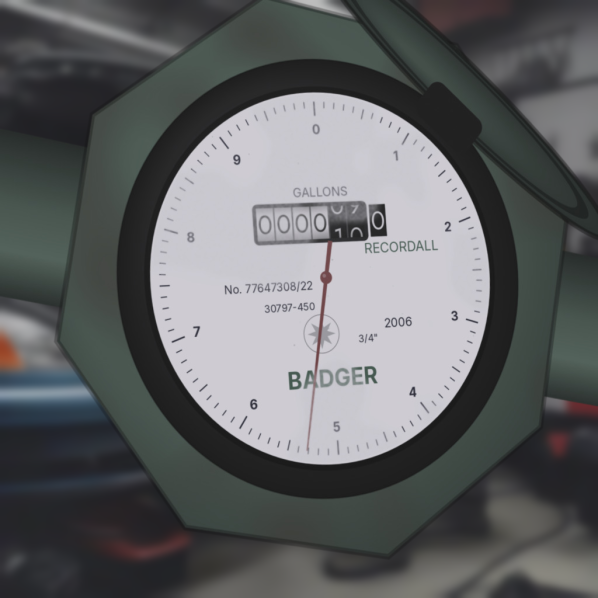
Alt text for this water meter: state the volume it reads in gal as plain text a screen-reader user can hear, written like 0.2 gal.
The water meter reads 95.3 gal
